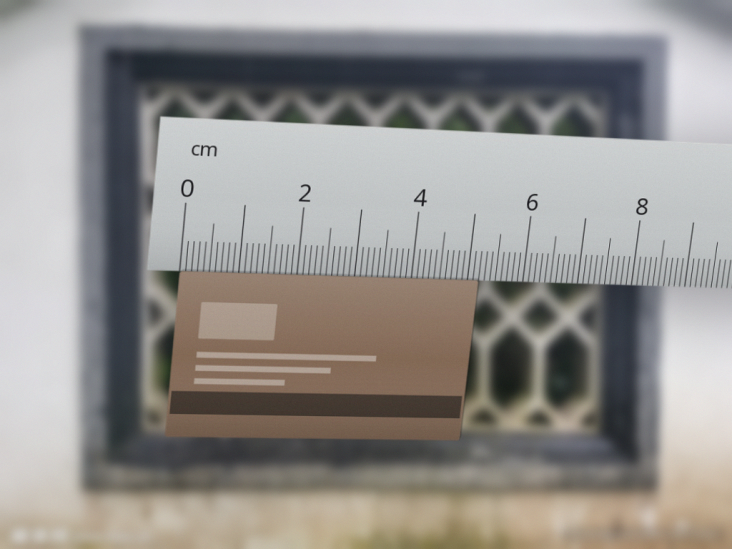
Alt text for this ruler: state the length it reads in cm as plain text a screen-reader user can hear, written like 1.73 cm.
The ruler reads 5.2 cm
